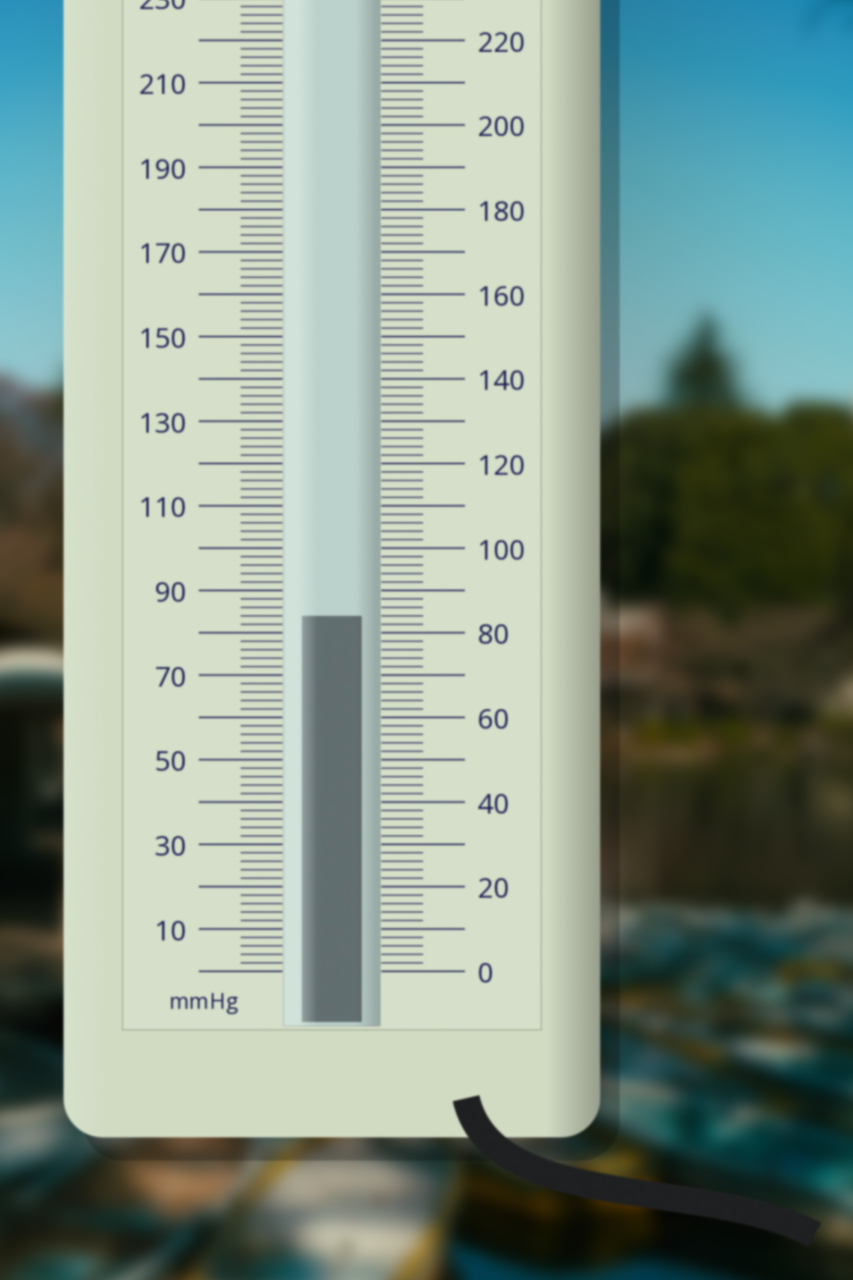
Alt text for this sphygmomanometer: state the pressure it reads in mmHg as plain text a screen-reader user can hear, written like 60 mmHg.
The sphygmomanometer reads 84 mmHg
